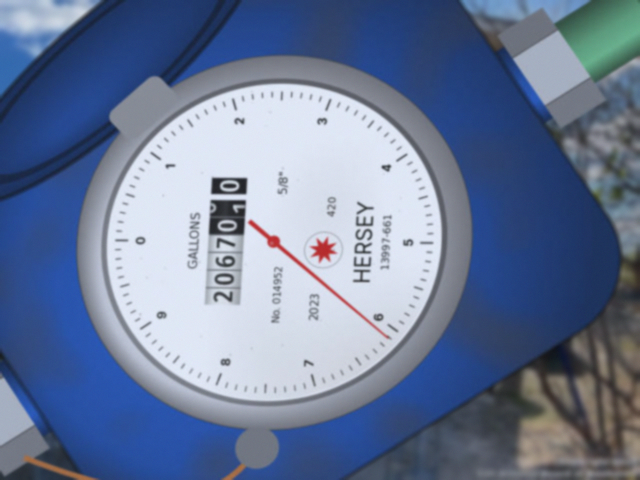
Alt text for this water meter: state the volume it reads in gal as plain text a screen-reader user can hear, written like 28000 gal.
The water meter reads 2067006.1 gal
